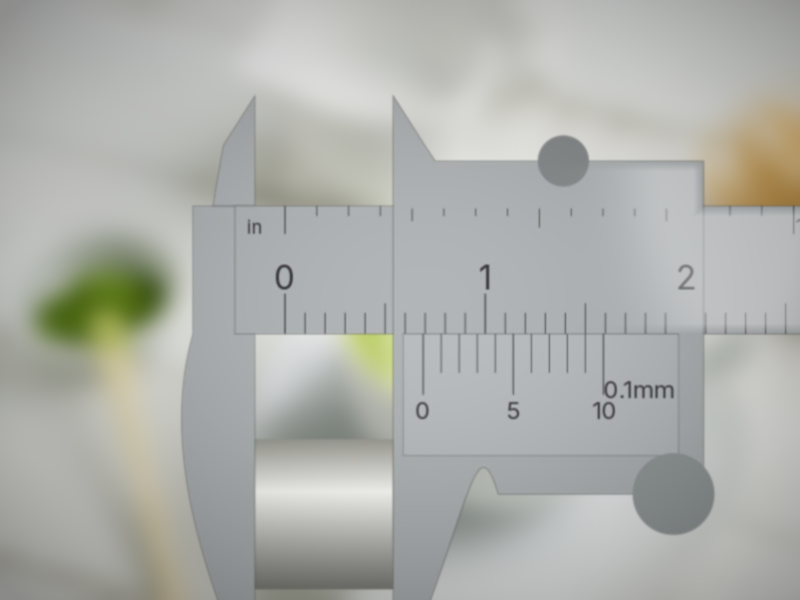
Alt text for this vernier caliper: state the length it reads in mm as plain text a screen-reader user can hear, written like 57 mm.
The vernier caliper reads 6.9 mm
